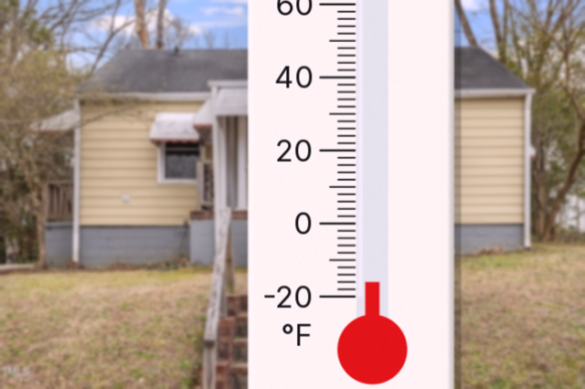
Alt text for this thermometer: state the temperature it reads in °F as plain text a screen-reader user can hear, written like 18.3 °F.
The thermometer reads -16 °F
